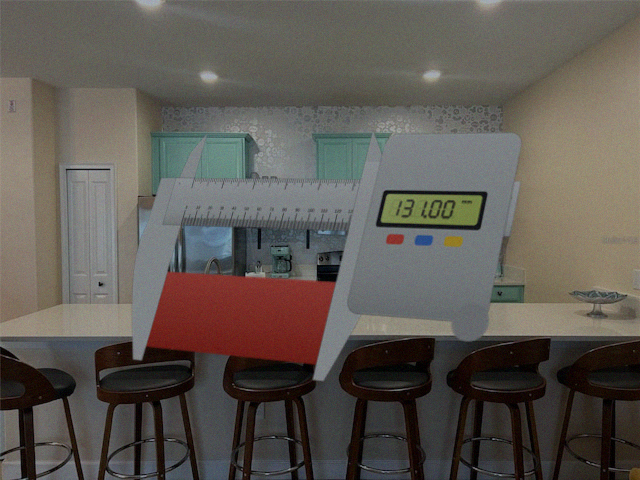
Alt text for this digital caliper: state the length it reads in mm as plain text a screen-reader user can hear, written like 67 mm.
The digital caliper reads 131.00 mm
